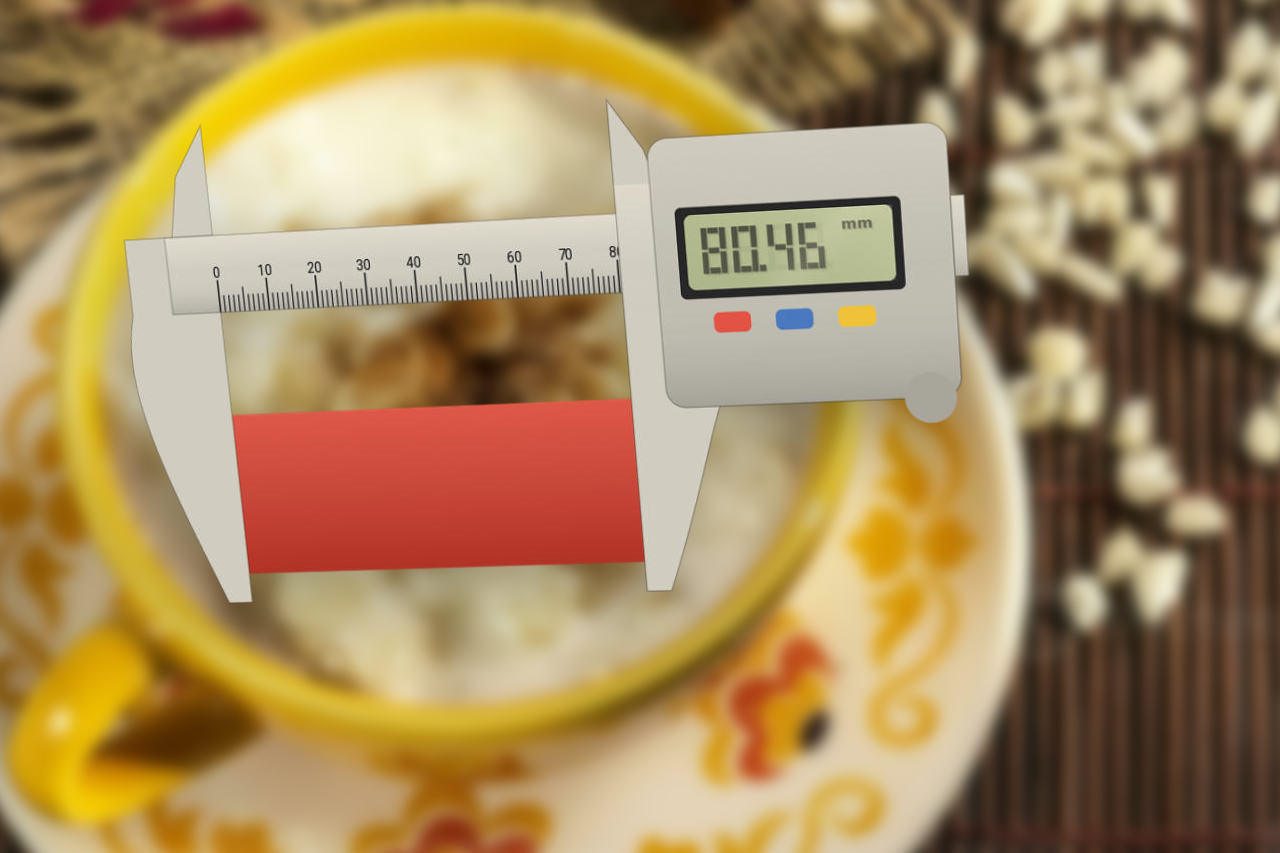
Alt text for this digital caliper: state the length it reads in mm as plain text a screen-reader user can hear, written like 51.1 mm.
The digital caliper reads 80.46 mm
